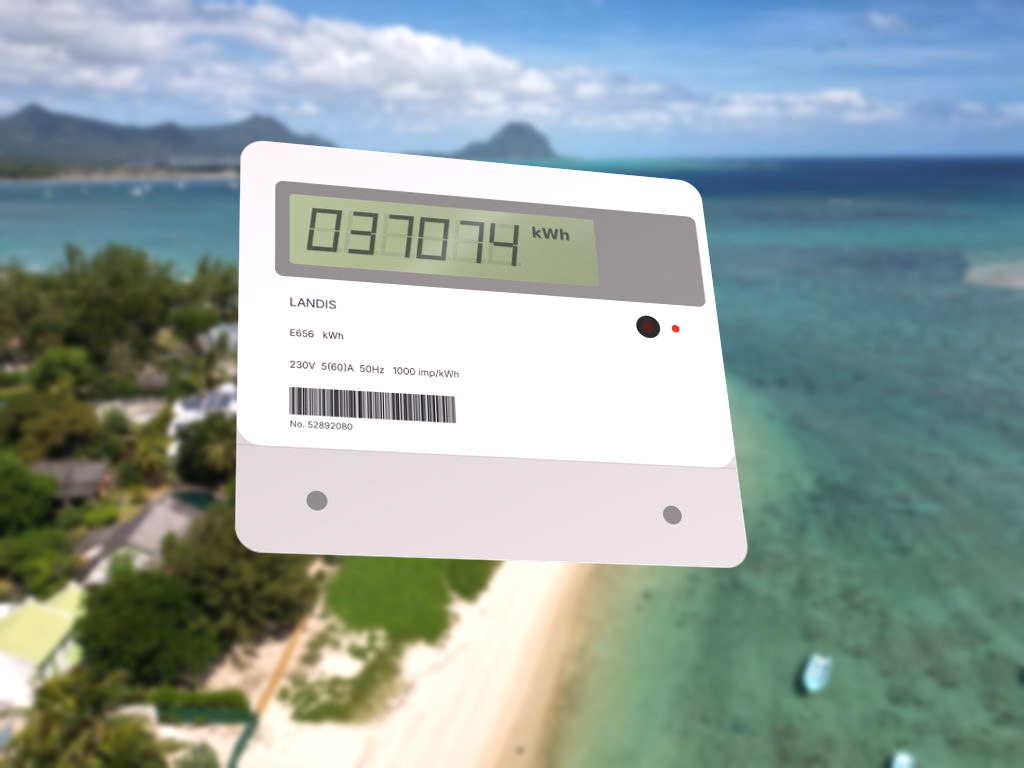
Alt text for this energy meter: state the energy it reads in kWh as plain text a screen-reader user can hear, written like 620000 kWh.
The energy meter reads 37074 kWh
